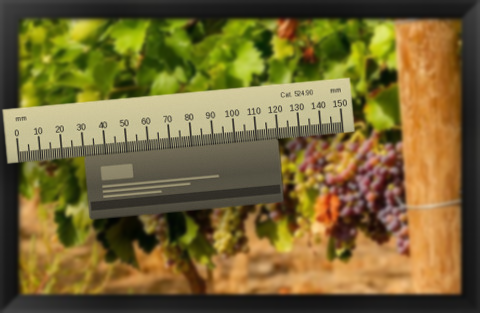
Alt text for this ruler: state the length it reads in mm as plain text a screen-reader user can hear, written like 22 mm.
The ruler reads 90 mm
